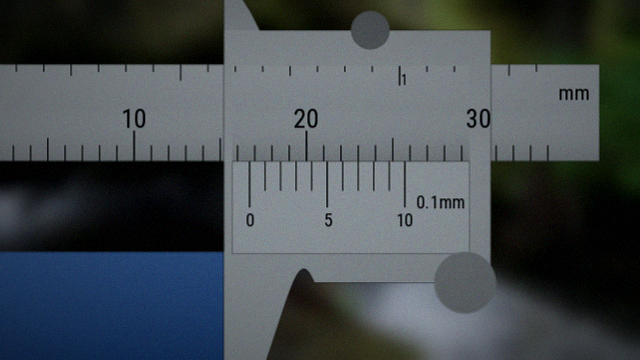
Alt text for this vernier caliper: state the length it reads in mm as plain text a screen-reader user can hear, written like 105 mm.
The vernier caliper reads 16.7 mm
